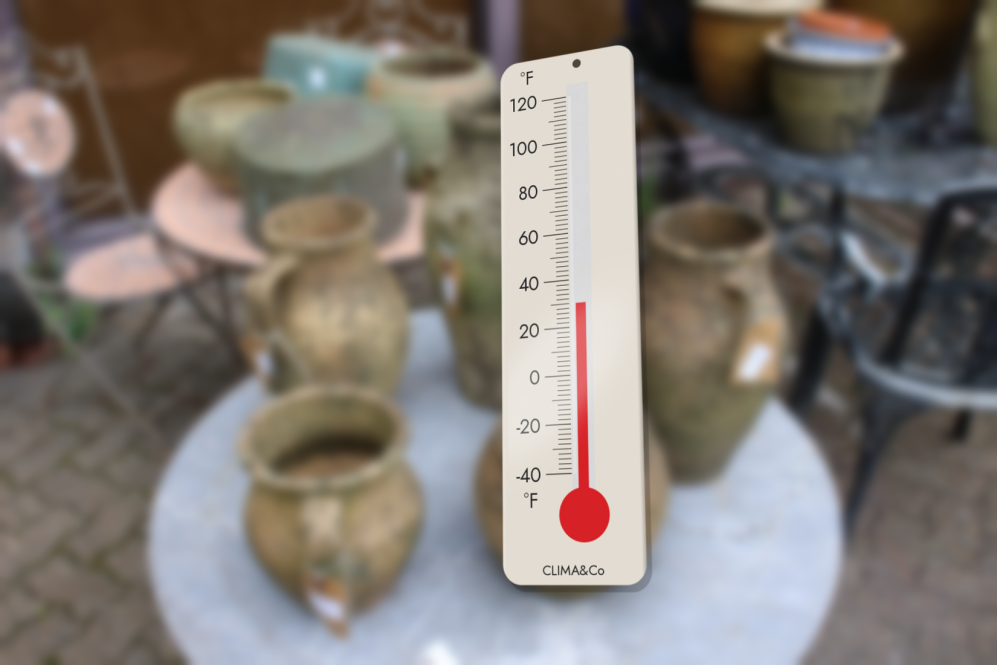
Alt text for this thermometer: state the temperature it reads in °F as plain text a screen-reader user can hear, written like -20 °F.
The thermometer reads 30 °F
